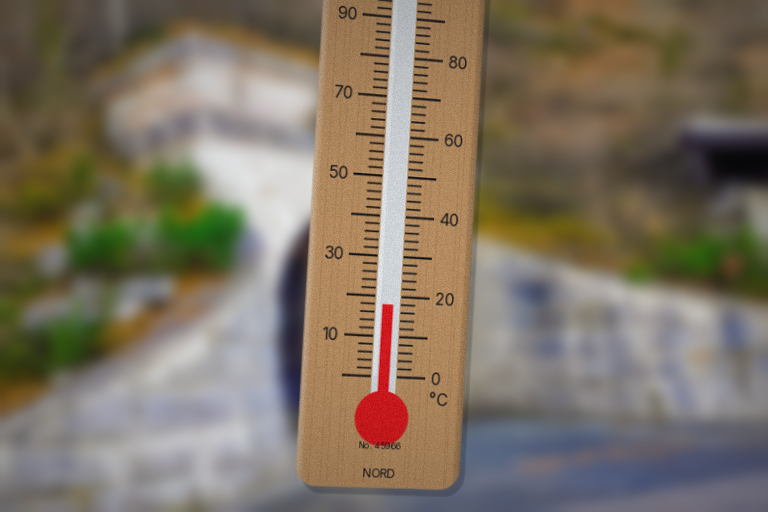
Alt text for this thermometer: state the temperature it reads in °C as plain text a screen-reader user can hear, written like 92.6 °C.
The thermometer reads 18 °C
